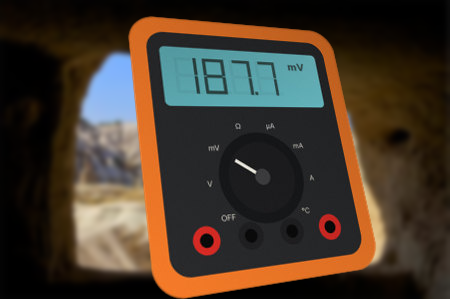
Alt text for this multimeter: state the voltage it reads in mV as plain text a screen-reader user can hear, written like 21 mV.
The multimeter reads 187.7 mV
